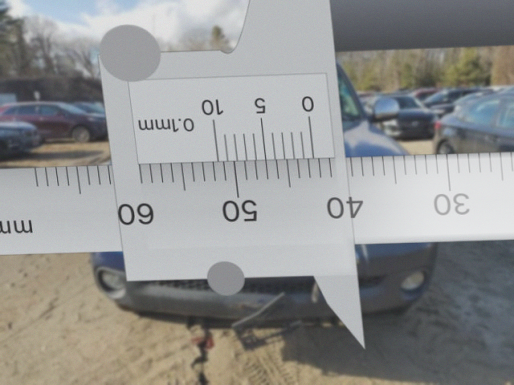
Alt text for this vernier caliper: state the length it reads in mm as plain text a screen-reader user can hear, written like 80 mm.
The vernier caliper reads 42.5 mm
